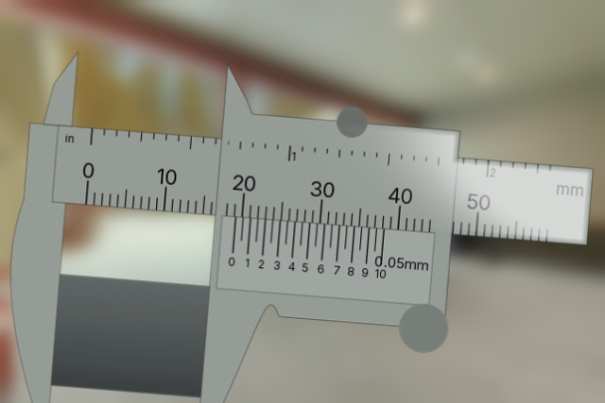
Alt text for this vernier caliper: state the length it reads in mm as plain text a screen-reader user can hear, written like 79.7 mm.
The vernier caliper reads 19.2 mm
